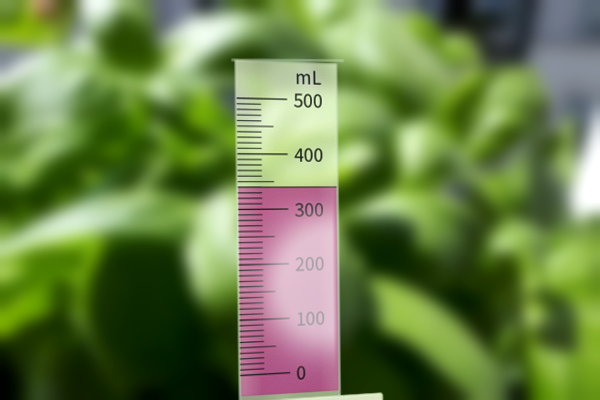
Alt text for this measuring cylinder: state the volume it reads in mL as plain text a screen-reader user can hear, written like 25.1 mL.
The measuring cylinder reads 340 mL
